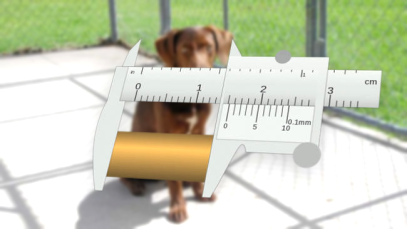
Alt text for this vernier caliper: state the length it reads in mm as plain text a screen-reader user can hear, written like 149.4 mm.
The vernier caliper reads 15.2 mm
